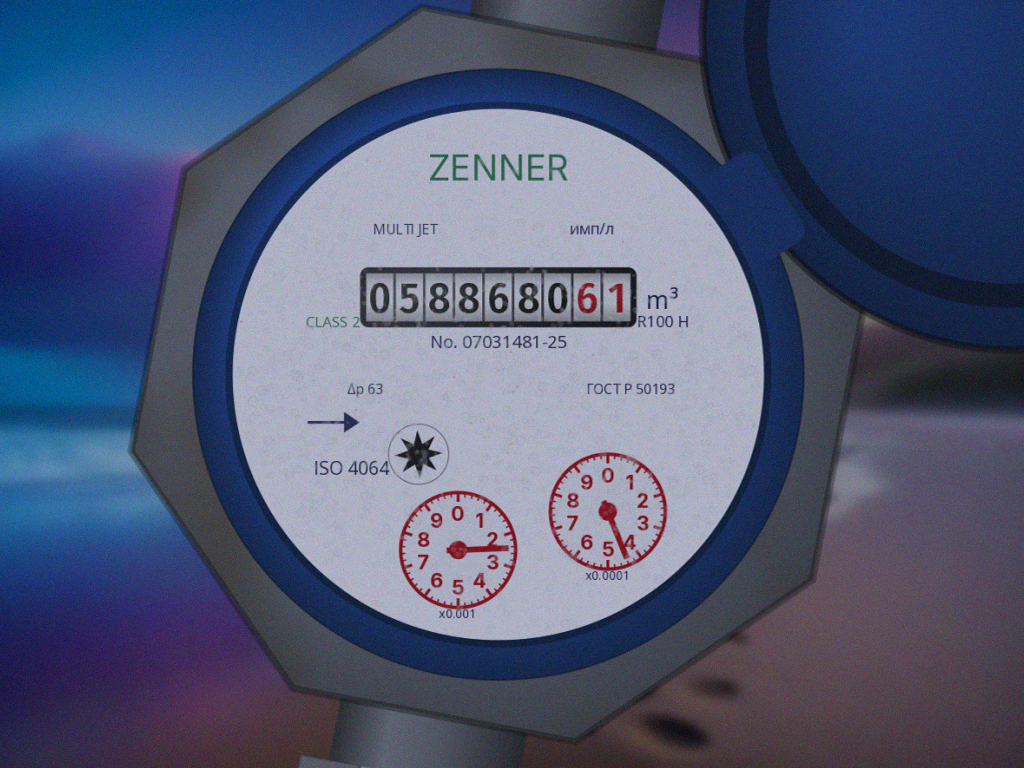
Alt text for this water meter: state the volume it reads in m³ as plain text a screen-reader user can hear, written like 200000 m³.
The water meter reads 588680.6124 m³
